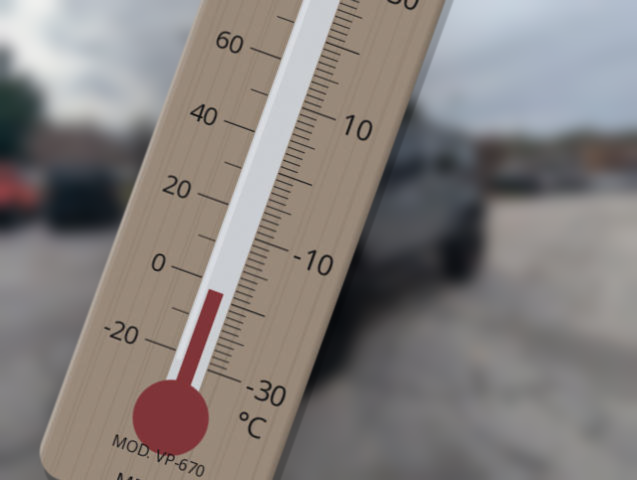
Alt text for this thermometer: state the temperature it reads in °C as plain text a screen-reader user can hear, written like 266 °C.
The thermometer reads -19 °C
